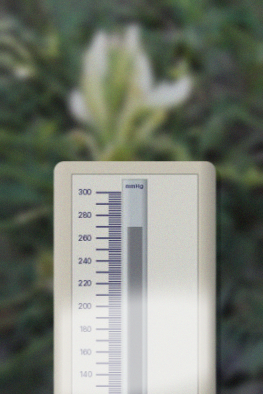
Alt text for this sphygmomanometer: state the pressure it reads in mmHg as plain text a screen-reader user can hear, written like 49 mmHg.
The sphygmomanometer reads 270 mmHg
